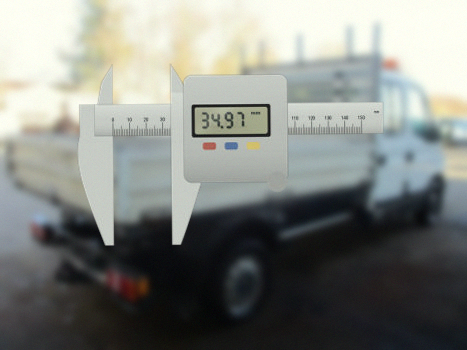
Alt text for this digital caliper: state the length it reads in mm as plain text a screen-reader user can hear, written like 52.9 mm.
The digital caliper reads 34.97 mm
